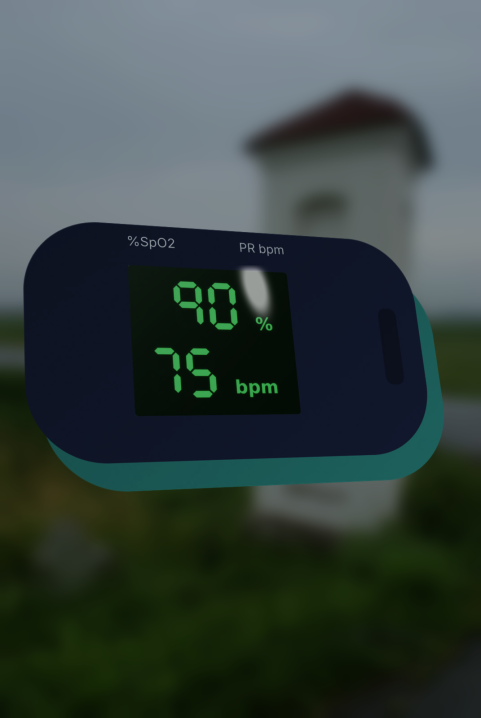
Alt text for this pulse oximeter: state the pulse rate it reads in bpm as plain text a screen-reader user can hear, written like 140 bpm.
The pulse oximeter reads 75 bpm
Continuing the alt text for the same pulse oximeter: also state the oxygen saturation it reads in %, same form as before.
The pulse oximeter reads 90 %
